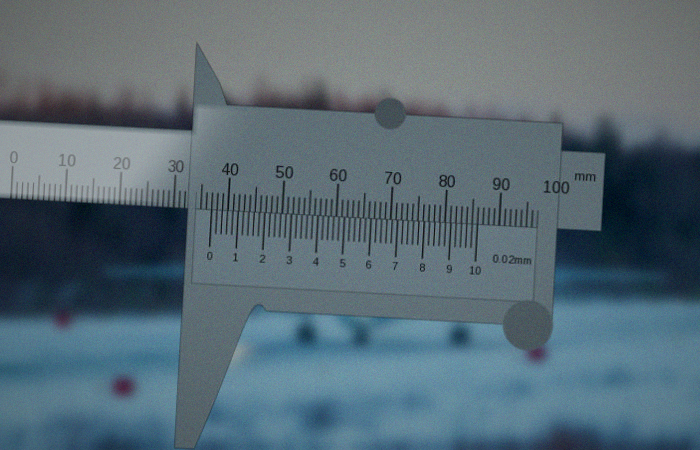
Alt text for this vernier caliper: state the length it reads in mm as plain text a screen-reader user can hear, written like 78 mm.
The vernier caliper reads 37.0 mm
